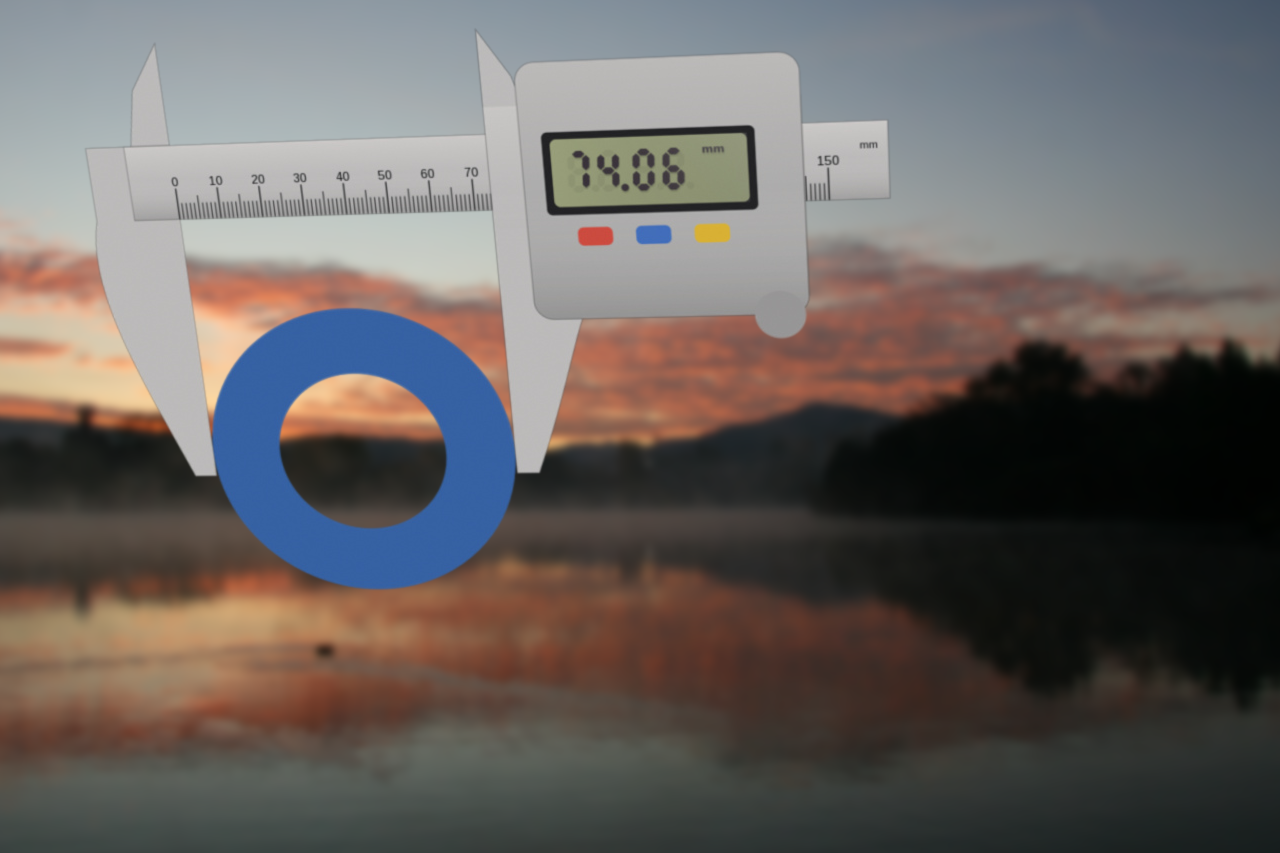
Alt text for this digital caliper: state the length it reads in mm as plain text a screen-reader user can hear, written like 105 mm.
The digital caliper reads 74.06 mm
